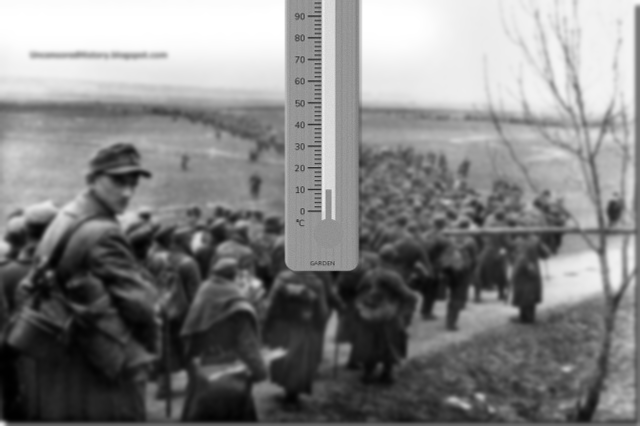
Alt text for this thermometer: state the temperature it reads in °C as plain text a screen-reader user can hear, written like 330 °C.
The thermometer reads 10 °C
